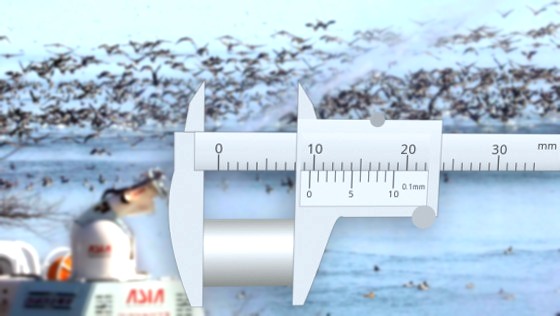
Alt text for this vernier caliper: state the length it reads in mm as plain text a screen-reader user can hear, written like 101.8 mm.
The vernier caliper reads 9.6 mm
